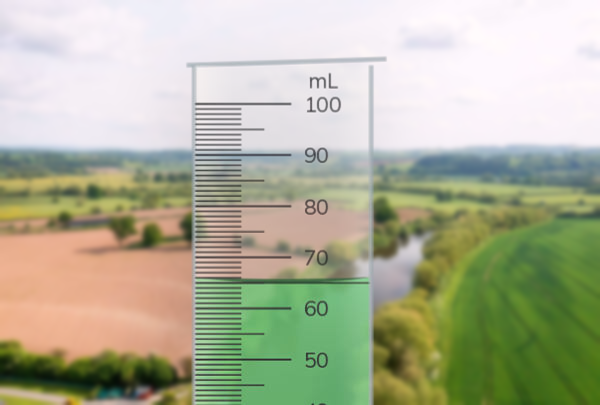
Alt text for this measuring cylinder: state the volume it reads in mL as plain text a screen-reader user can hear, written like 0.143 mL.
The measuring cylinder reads 65 mL
